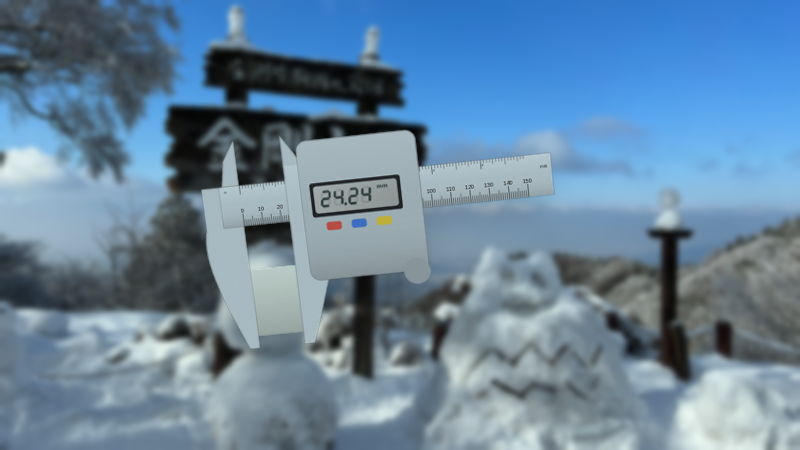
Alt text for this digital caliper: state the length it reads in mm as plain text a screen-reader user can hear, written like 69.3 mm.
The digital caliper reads 24.24 mm
